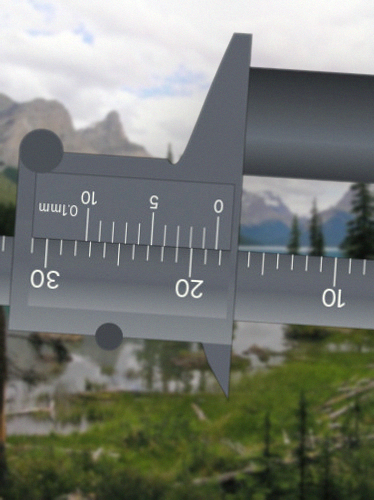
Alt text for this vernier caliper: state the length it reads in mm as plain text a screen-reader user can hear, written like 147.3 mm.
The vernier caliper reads 18.3 mm
